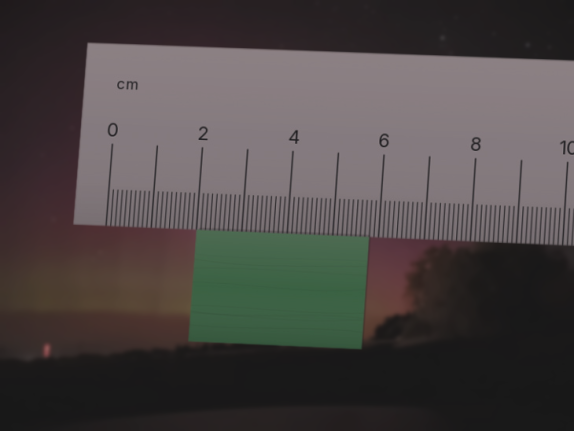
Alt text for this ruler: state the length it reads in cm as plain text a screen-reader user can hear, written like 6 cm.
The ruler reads 3.8 cm
